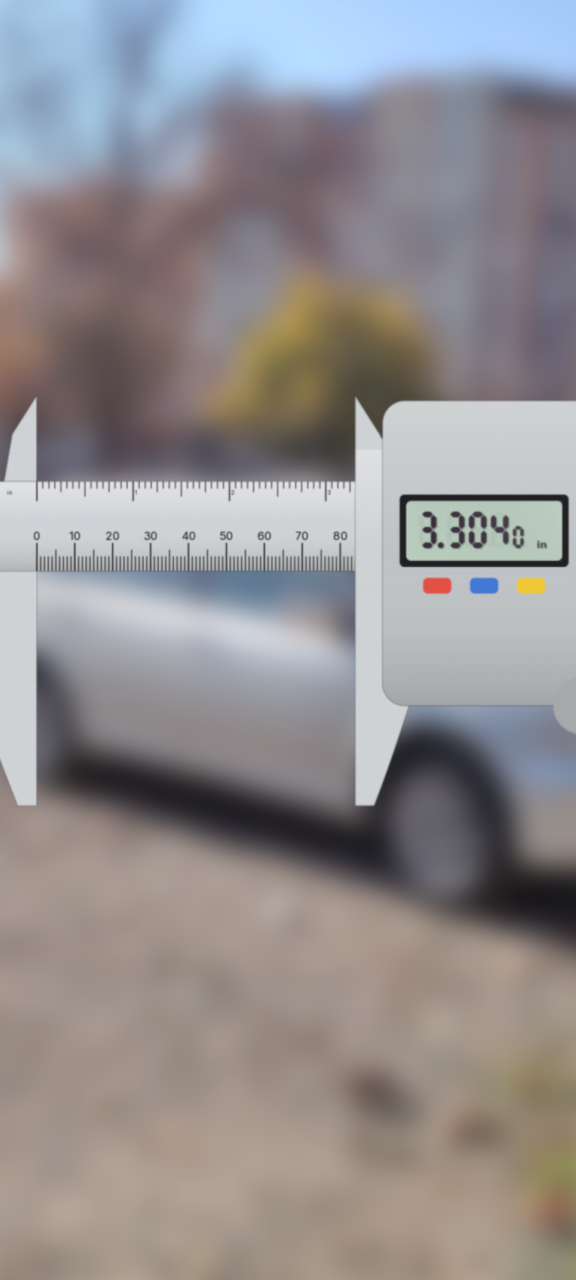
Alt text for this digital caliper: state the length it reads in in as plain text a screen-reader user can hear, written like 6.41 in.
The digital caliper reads 3.3040 in
